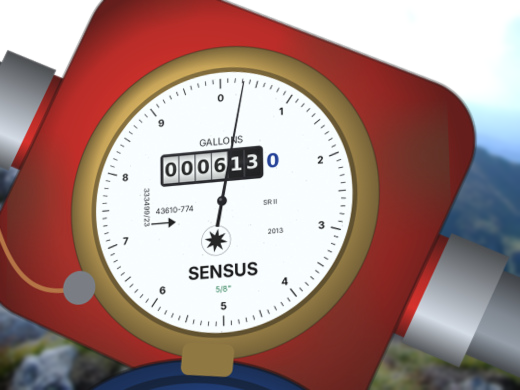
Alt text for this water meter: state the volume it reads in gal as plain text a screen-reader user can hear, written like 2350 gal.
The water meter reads 6130.3 gal
